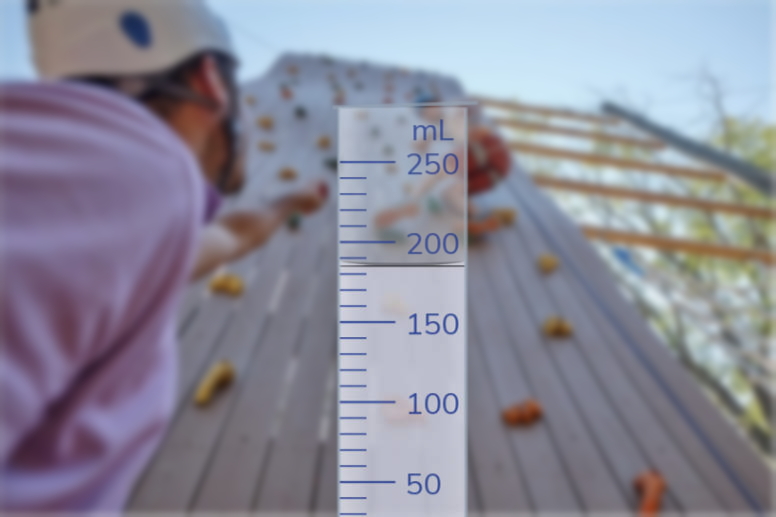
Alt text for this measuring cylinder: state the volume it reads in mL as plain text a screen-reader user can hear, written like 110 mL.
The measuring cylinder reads 185 mL
